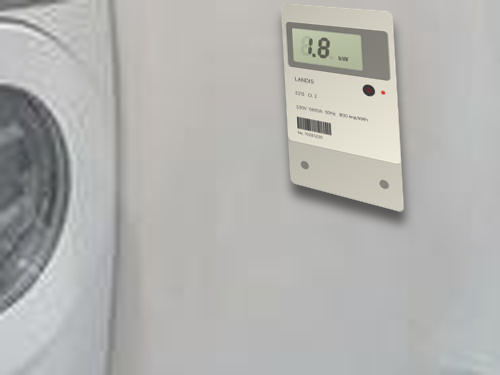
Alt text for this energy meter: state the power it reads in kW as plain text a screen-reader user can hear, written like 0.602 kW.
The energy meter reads 1.8 kW
